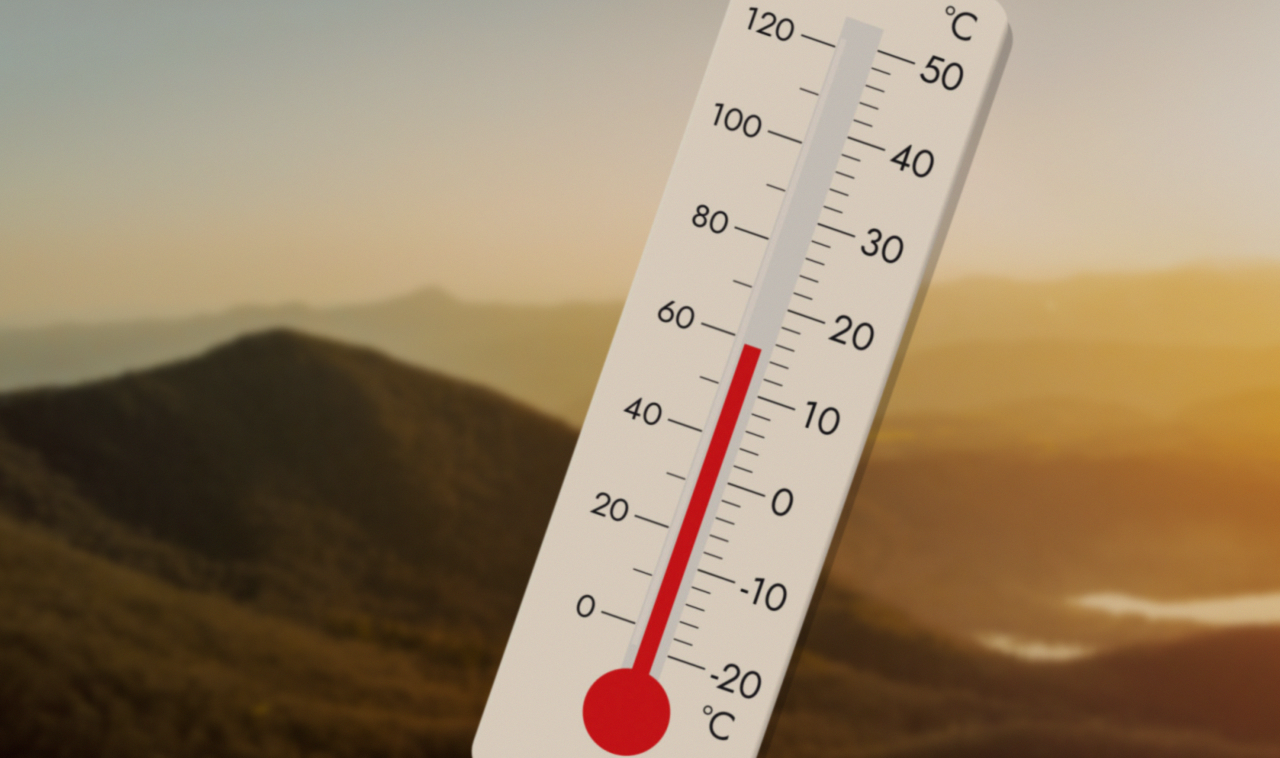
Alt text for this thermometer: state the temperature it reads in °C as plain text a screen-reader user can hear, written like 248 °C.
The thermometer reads 15 °C
